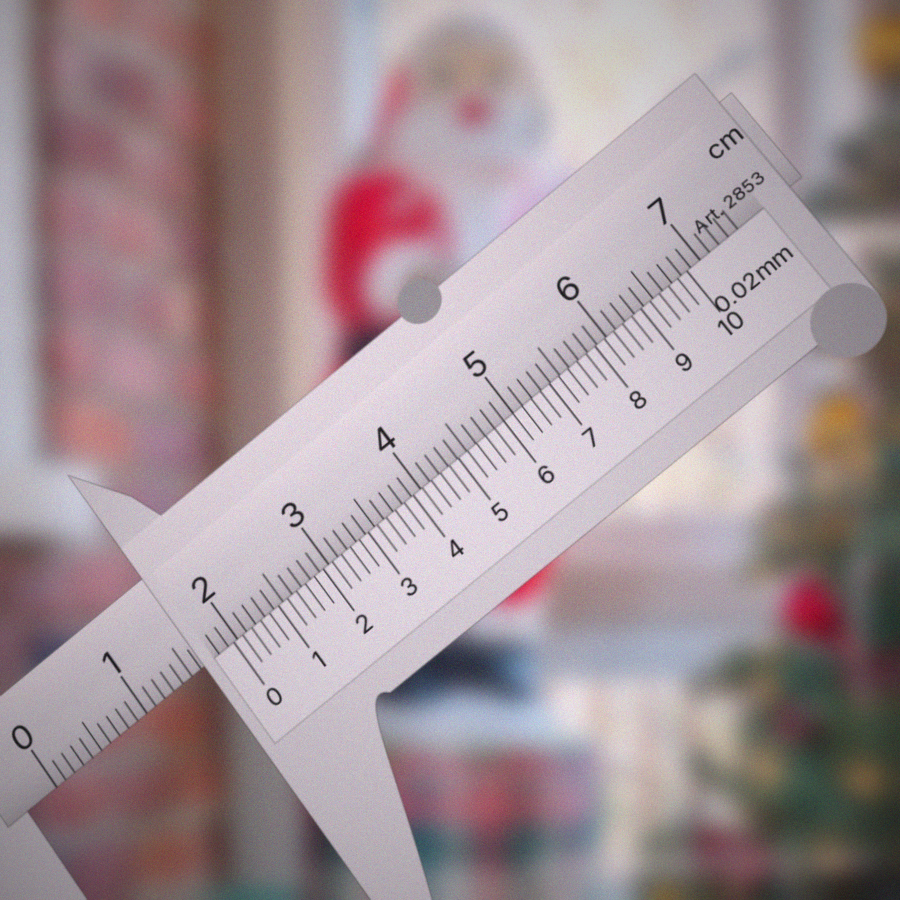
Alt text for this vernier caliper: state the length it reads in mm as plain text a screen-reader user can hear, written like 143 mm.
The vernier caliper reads 19.6 mm
